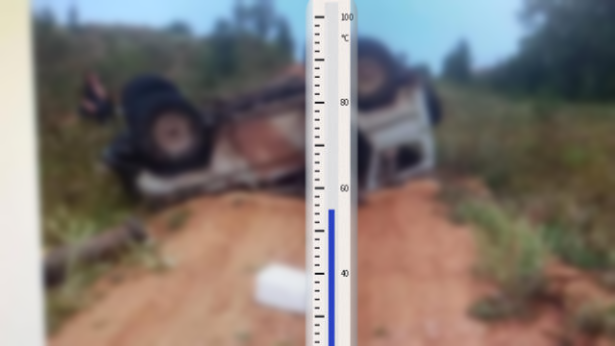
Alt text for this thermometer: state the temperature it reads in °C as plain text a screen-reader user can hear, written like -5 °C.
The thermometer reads 55 °C
